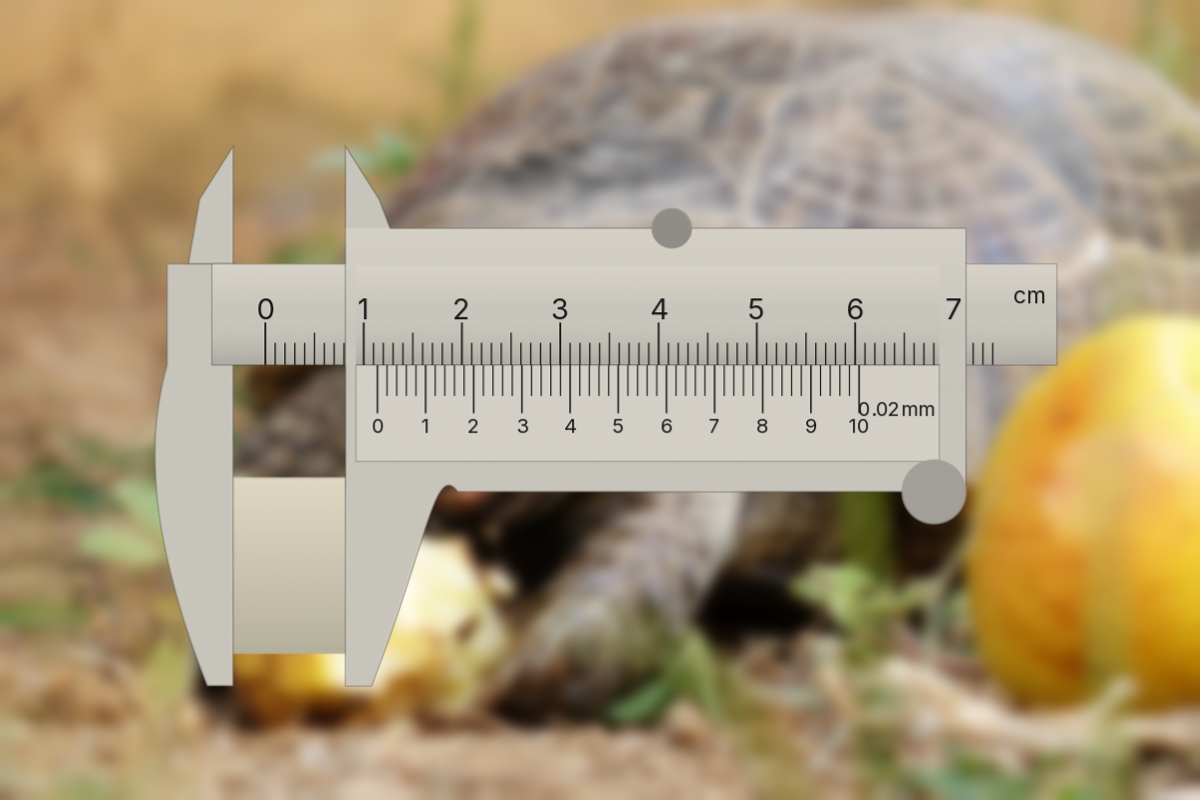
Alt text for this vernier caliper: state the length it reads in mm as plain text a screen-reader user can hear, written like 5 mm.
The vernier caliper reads 11.4 mm
